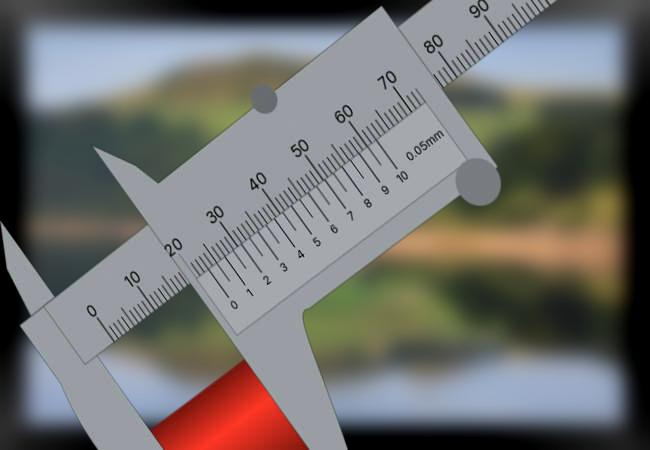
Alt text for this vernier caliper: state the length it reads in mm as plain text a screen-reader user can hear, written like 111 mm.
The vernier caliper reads 23.0 mm
